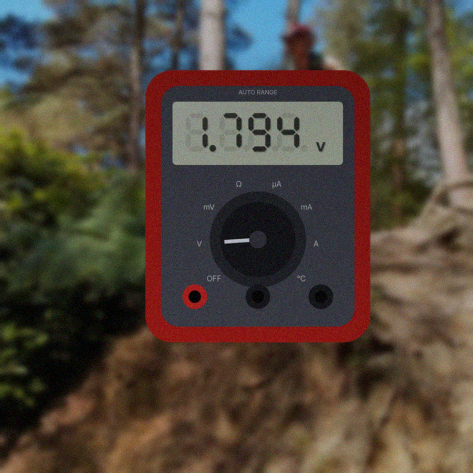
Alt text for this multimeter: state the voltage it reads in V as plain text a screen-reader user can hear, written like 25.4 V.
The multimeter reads 1.794 V
